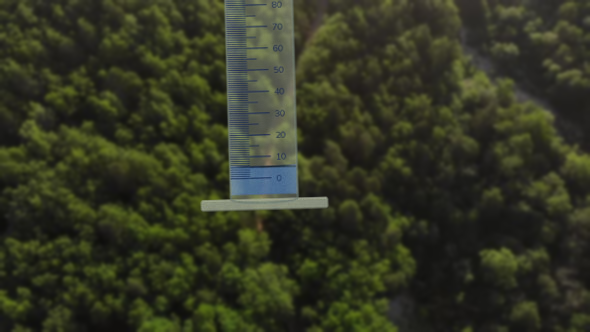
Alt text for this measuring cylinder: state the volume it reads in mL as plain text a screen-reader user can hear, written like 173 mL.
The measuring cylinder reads 5 mL
